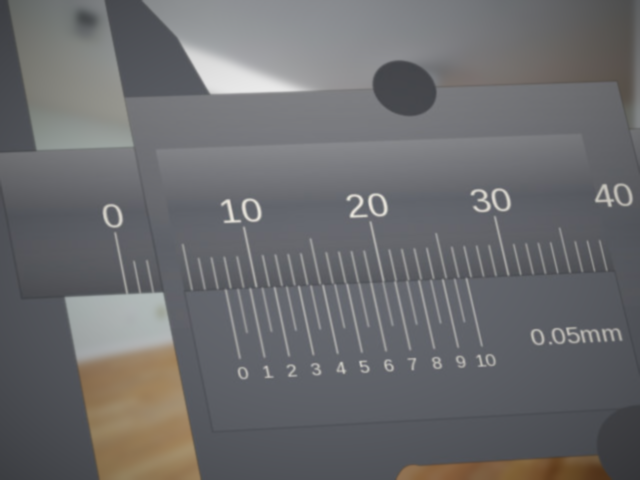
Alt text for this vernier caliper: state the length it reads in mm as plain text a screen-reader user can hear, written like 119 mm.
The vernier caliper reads 7.6 mm
